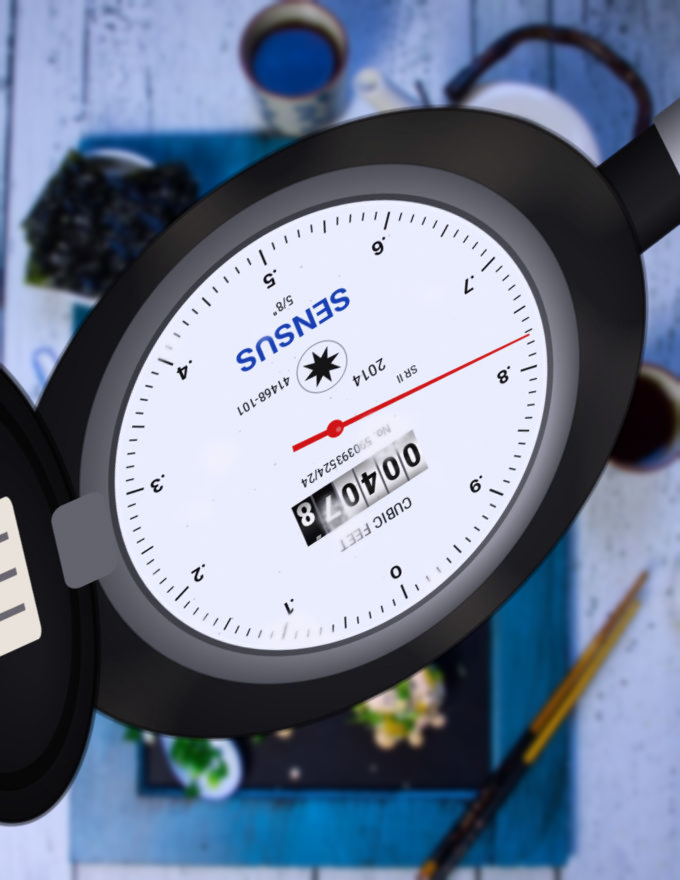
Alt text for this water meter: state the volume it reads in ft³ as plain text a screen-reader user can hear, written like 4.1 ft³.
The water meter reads 4077.77 ft³
